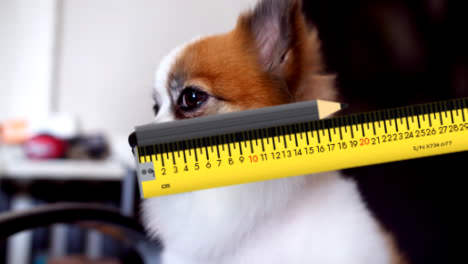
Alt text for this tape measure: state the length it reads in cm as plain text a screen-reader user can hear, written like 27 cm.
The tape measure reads 19 cm
